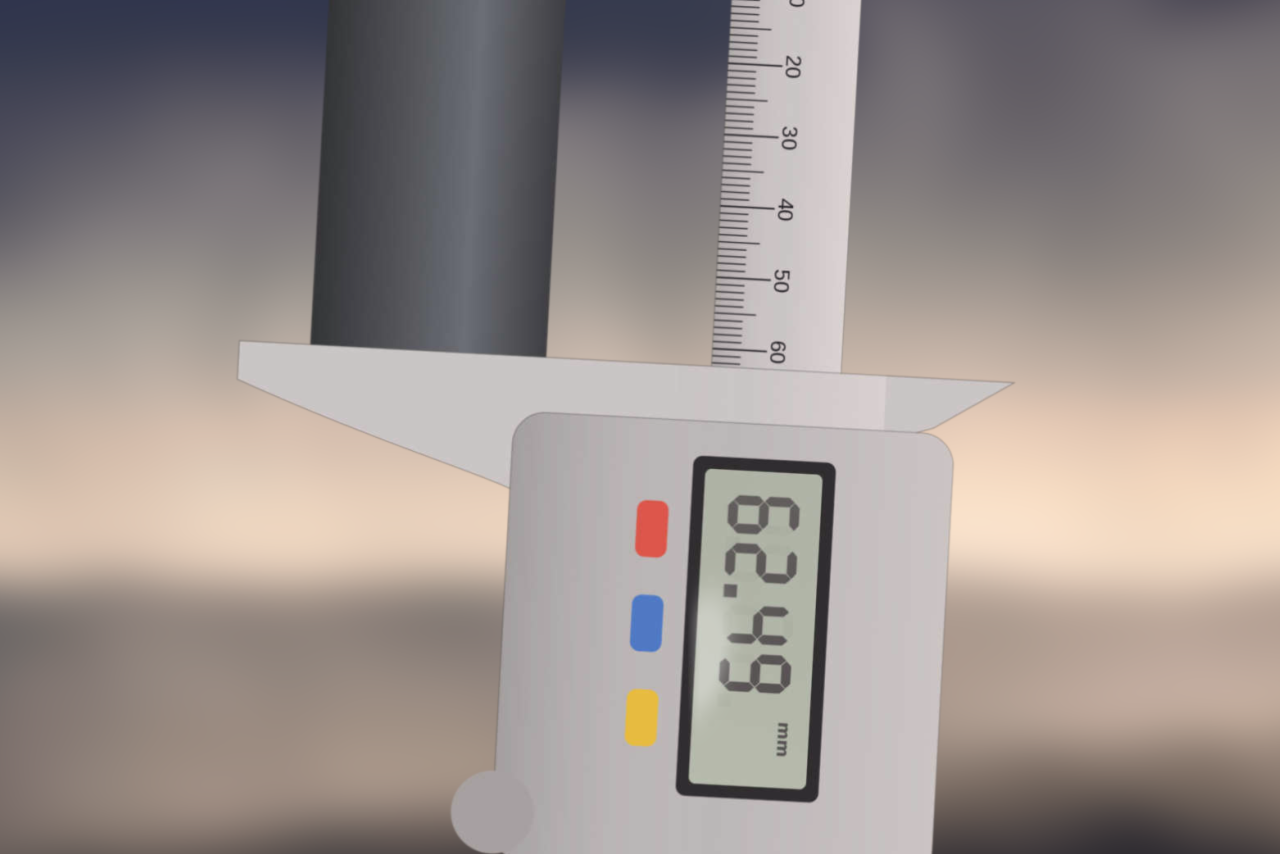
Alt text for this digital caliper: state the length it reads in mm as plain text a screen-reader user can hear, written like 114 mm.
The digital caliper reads 62.49 mm
